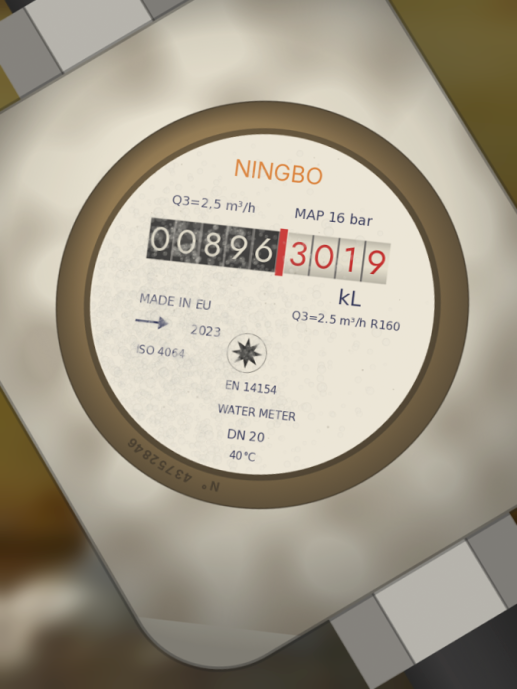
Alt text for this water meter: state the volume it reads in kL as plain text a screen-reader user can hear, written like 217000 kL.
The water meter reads 896.3019 kL
